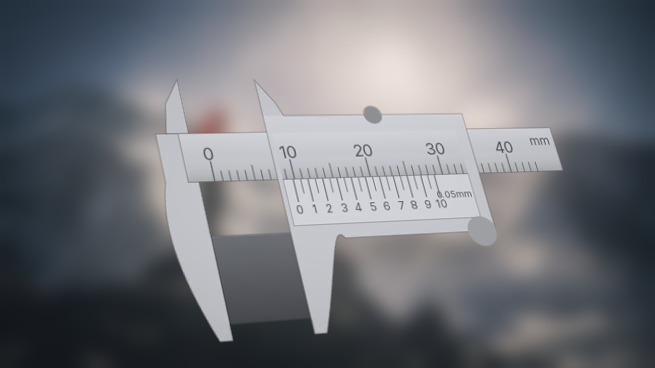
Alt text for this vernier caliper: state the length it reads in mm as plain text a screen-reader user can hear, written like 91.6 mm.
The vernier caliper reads 9.8 mm
